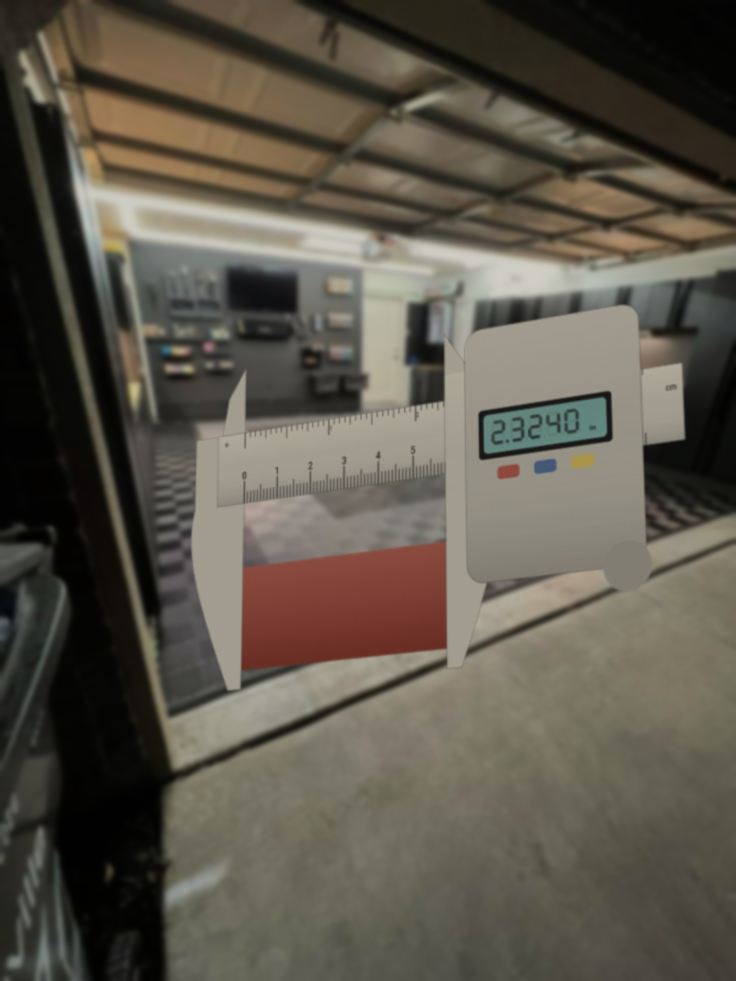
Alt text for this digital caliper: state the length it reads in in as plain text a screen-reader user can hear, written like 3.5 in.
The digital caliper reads 2.3240 in
